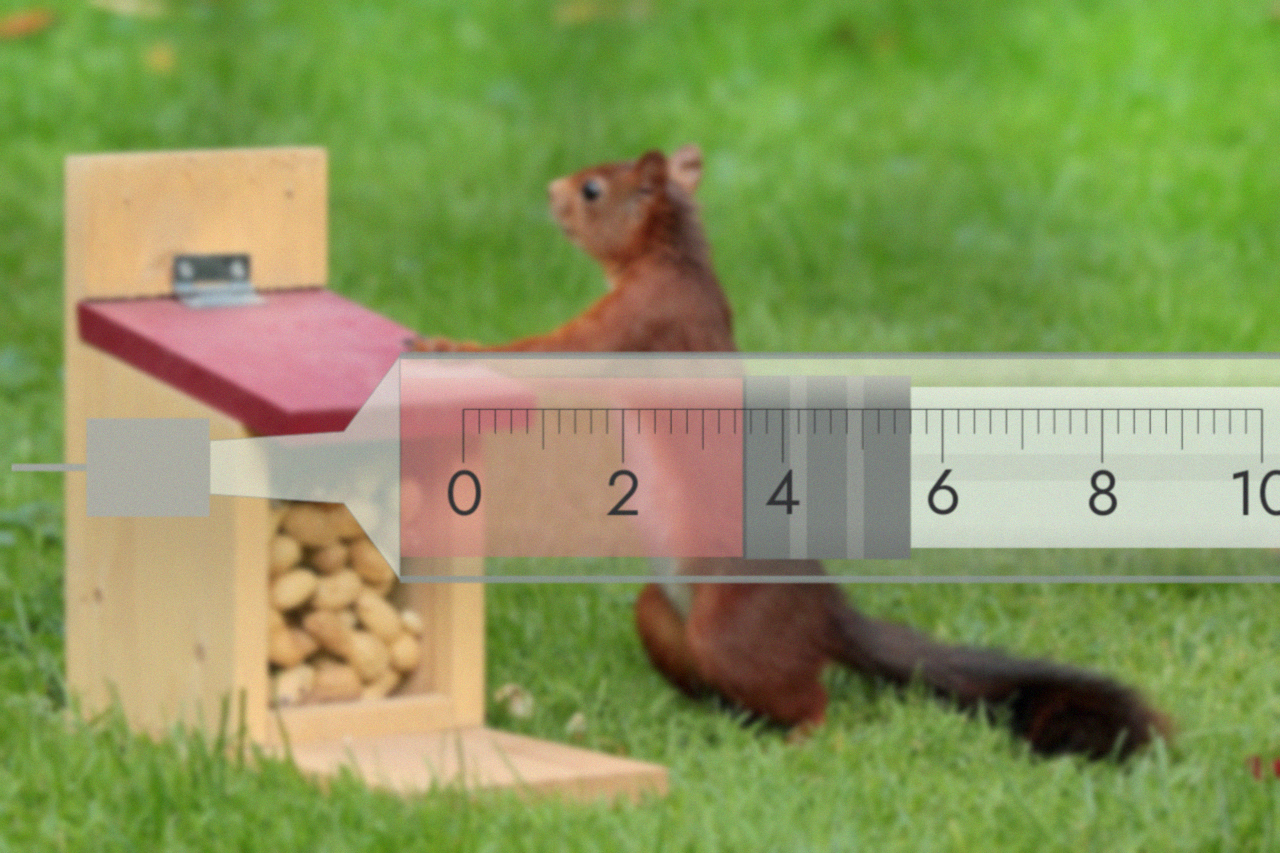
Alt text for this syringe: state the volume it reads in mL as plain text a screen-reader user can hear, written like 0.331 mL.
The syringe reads 3.5 mL
